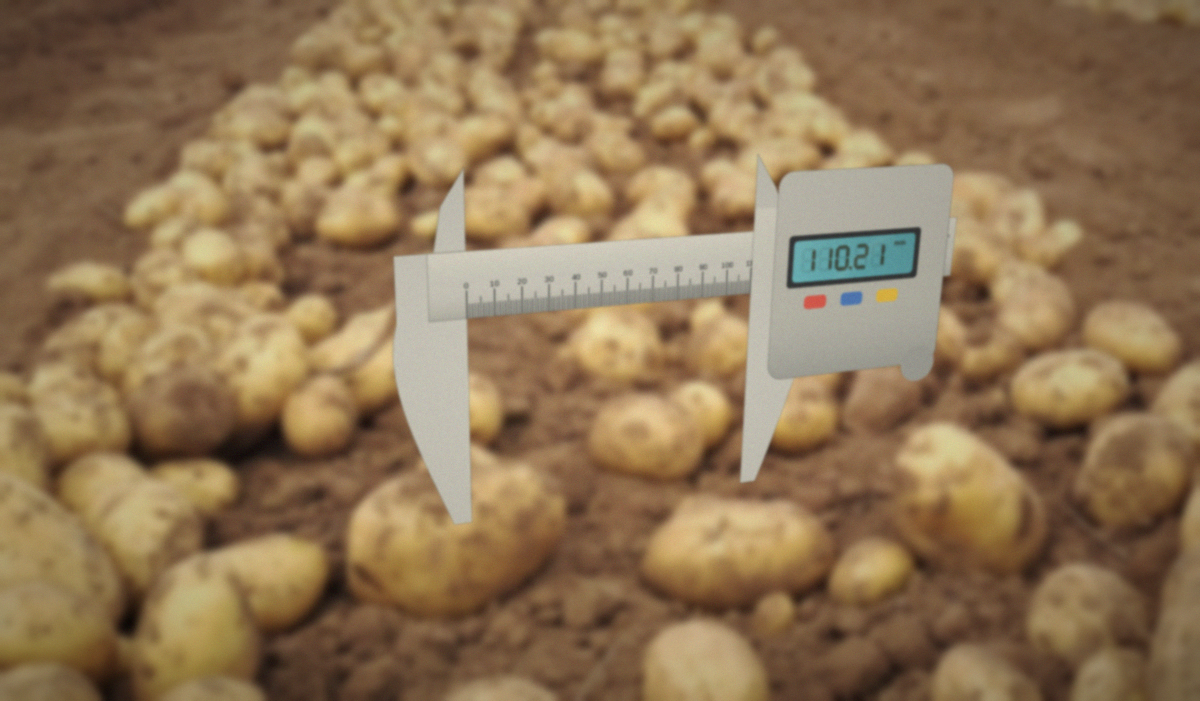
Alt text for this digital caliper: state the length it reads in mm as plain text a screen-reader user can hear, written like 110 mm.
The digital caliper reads 110.21 mm
